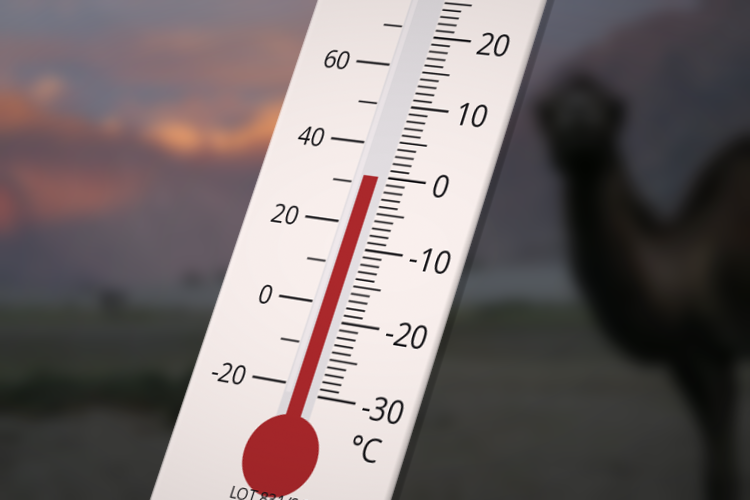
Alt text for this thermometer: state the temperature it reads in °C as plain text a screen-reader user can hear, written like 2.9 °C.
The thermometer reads 0 °C
